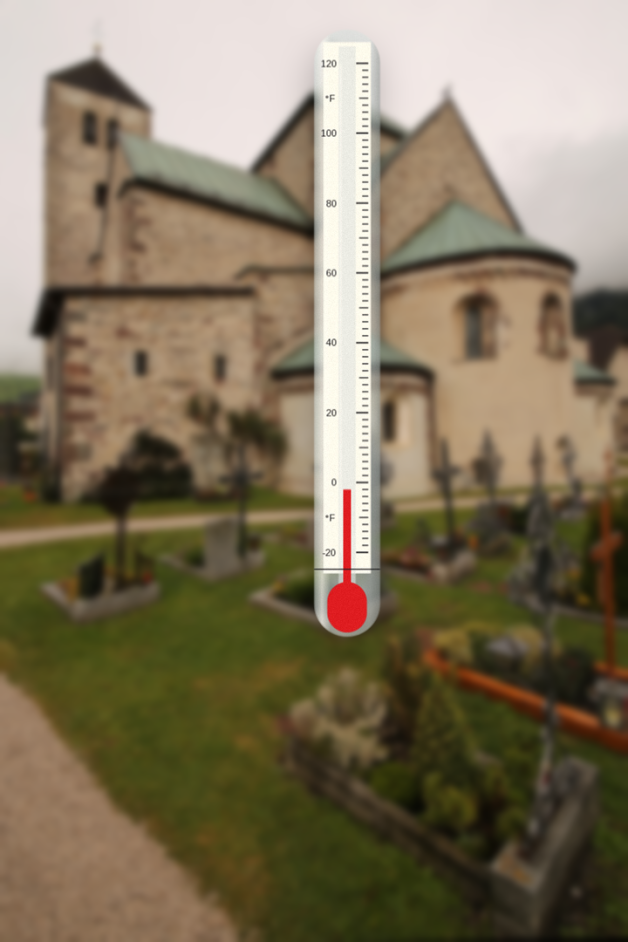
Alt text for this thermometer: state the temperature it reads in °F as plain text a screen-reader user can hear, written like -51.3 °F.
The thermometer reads -2 °F
